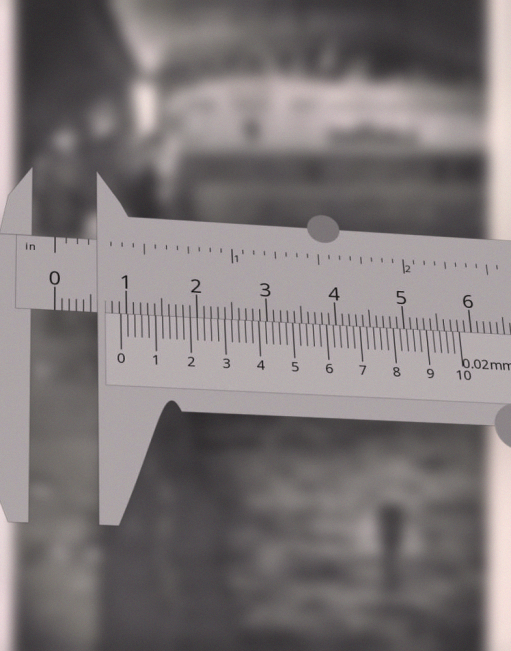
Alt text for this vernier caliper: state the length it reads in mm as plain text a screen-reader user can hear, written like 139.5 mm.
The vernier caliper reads 9.2 mm
